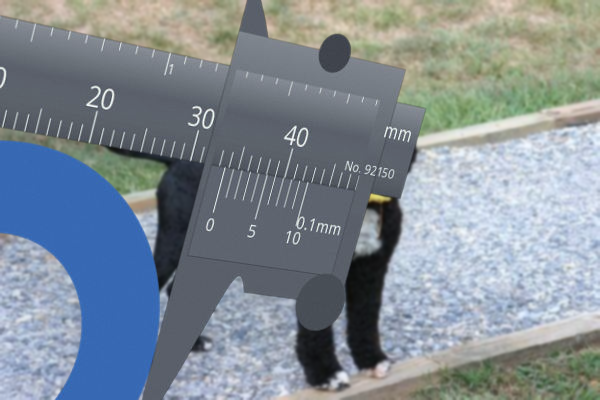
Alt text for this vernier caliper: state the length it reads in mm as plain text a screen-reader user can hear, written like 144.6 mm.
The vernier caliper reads 33.6 mm
